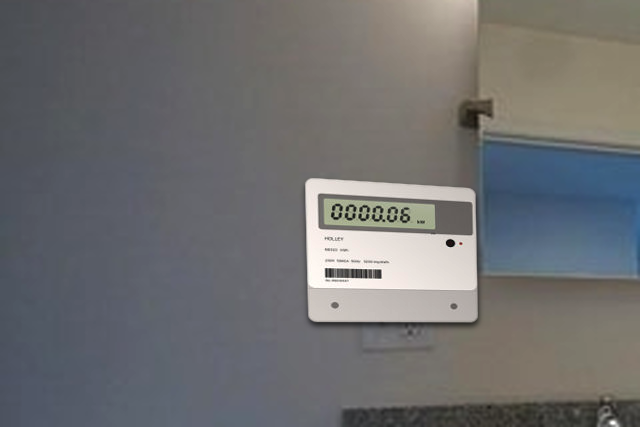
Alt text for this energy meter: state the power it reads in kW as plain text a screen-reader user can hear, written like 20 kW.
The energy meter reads 0.06 kW
